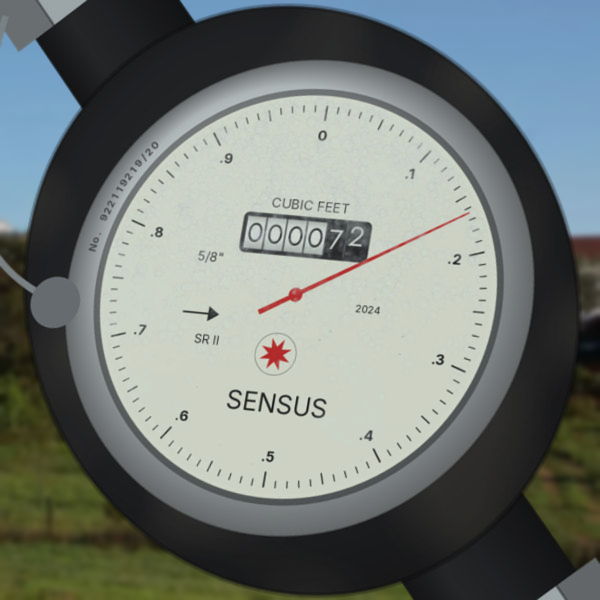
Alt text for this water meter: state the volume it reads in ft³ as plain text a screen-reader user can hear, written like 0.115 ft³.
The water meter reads 72.16 ft³
